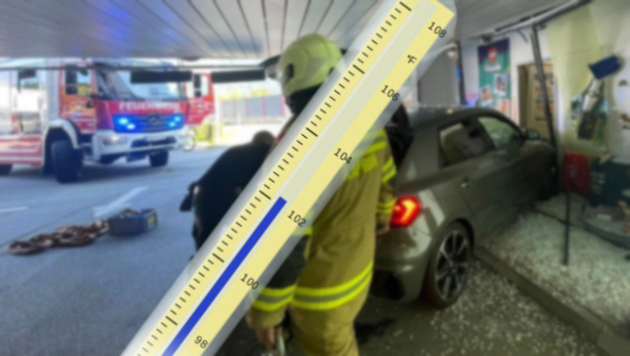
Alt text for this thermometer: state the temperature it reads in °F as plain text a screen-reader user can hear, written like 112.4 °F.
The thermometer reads 102.2 °F
